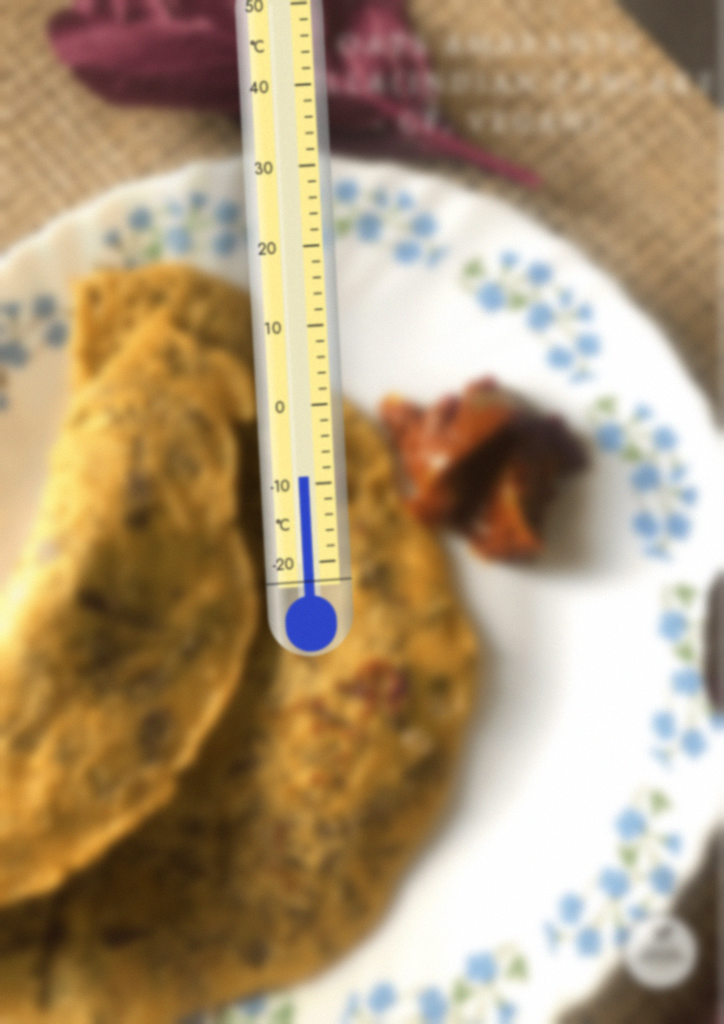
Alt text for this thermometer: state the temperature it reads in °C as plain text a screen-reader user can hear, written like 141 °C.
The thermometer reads -9 °C
